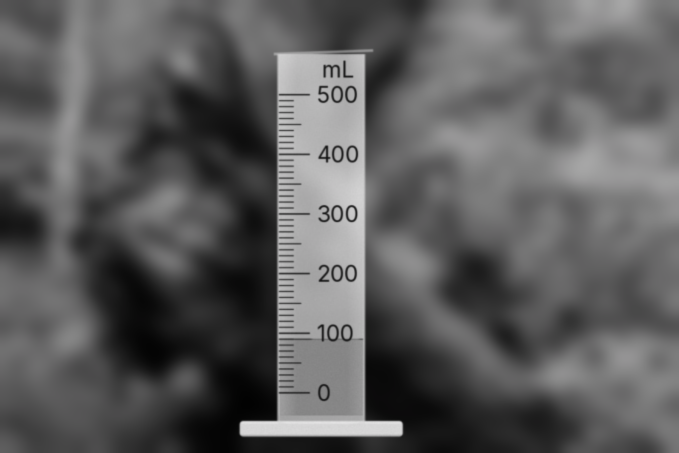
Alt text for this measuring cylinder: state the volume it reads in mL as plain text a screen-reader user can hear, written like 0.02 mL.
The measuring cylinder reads 90 mL
